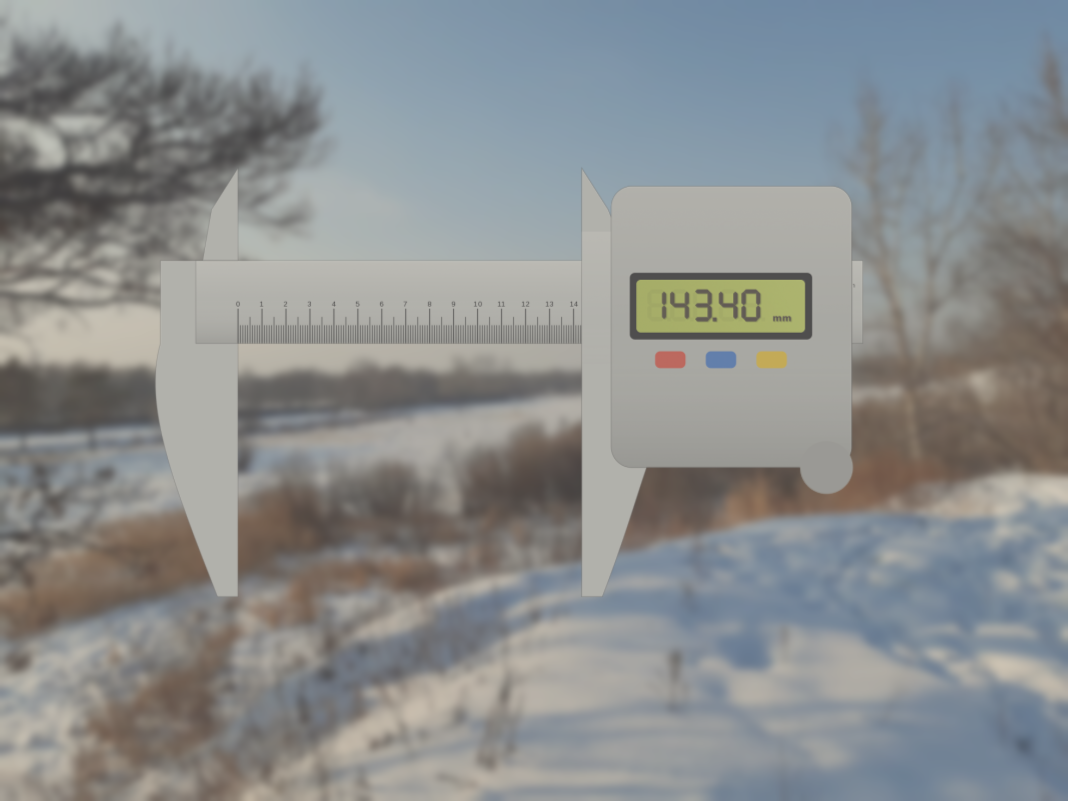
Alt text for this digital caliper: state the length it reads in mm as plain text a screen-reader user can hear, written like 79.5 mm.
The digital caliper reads 143.40 mm
